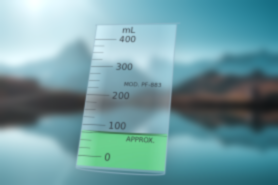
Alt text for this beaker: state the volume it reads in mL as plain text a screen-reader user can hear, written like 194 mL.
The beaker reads 75 mL
